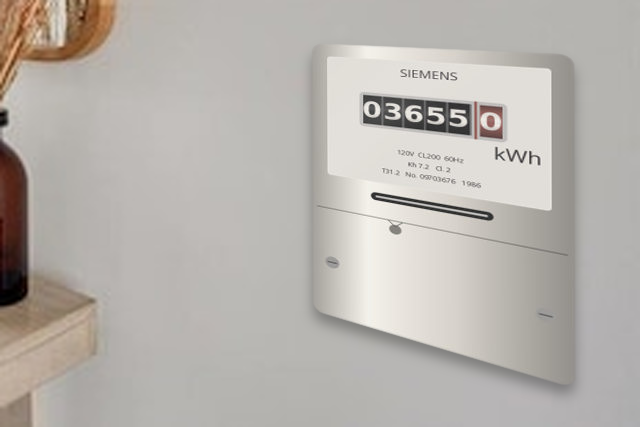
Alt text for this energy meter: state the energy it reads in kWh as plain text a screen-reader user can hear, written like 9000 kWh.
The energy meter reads 3655.0 kWh
